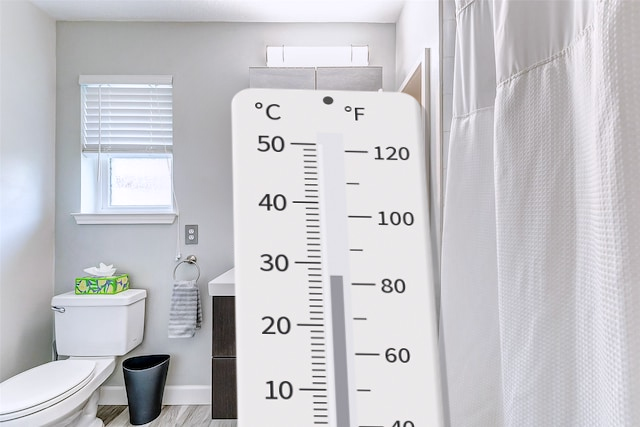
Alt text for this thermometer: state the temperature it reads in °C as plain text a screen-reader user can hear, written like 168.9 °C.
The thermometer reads 28 °C
